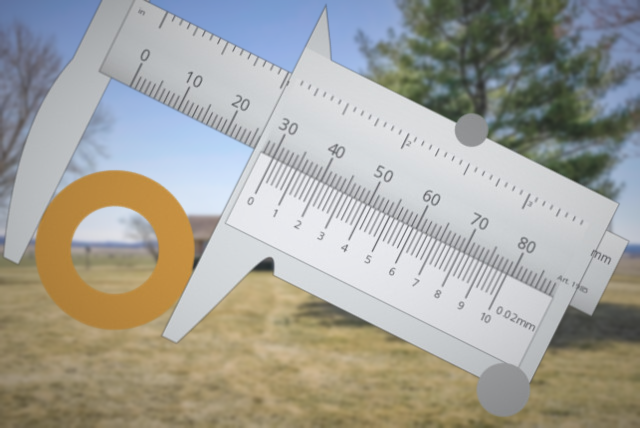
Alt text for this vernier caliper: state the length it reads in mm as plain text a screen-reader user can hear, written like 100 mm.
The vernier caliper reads 30.0 mm
